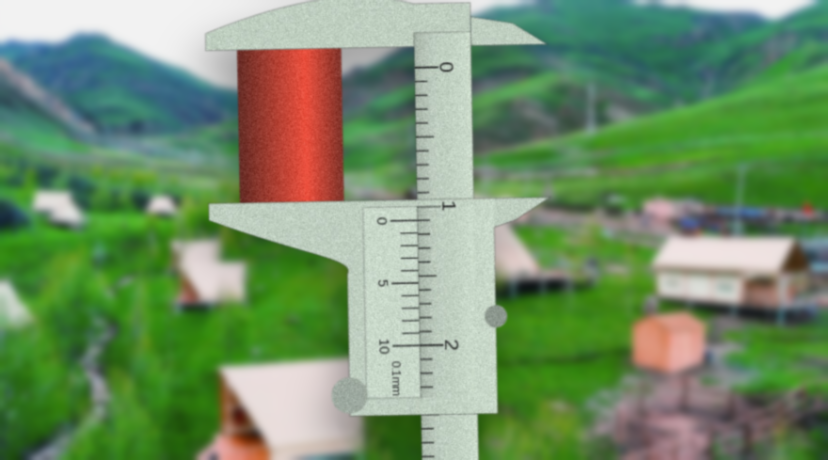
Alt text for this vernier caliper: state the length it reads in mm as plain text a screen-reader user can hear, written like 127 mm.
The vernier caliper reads 11.0 mm
